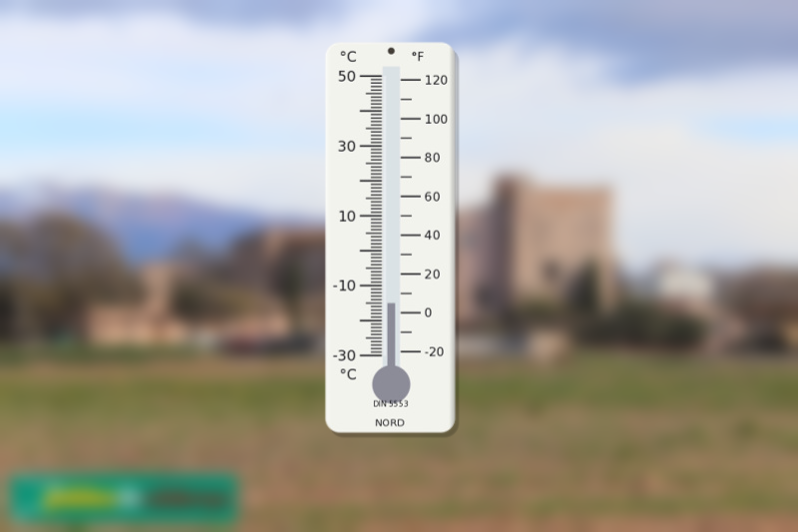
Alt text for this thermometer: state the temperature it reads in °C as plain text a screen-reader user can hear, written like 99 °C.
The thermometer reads -15 °C
